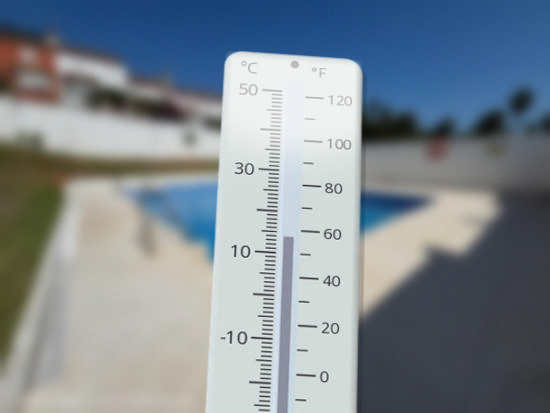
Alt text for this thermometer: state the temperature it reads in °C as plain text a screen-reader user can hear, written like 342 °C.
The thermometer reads 14 °C
